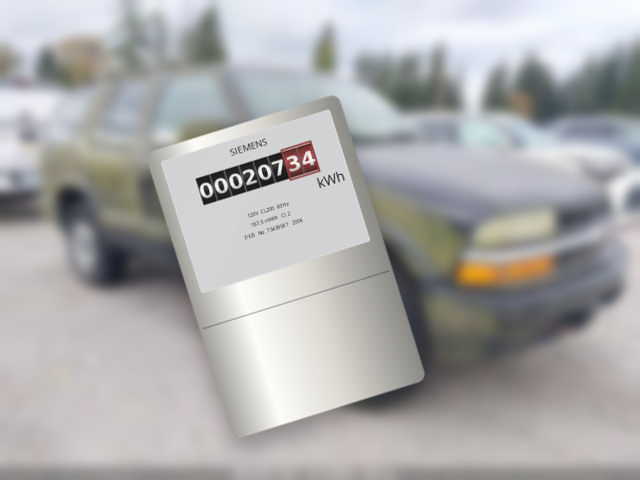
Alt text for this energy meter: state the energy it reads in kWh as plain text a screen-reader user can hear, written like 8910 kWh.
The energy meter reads 207.34 kWh
